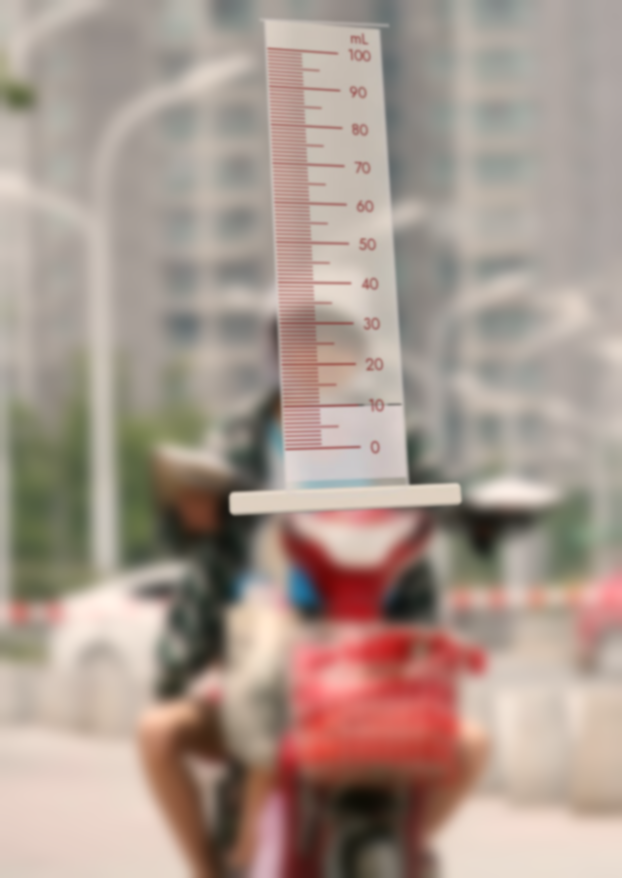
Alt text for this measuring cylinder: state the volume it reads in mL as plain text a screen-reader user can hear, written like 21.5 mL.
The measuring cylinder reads 10 mL
